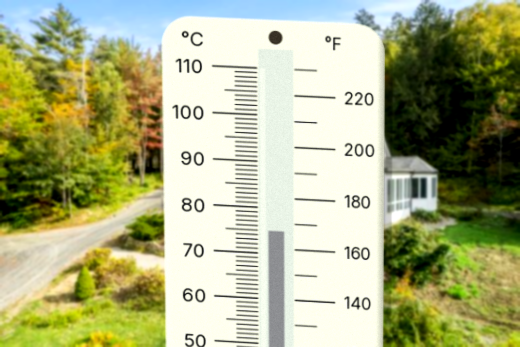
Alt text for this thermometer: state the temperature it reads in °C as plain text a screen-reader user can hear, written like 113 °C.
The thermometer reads 75 °C
